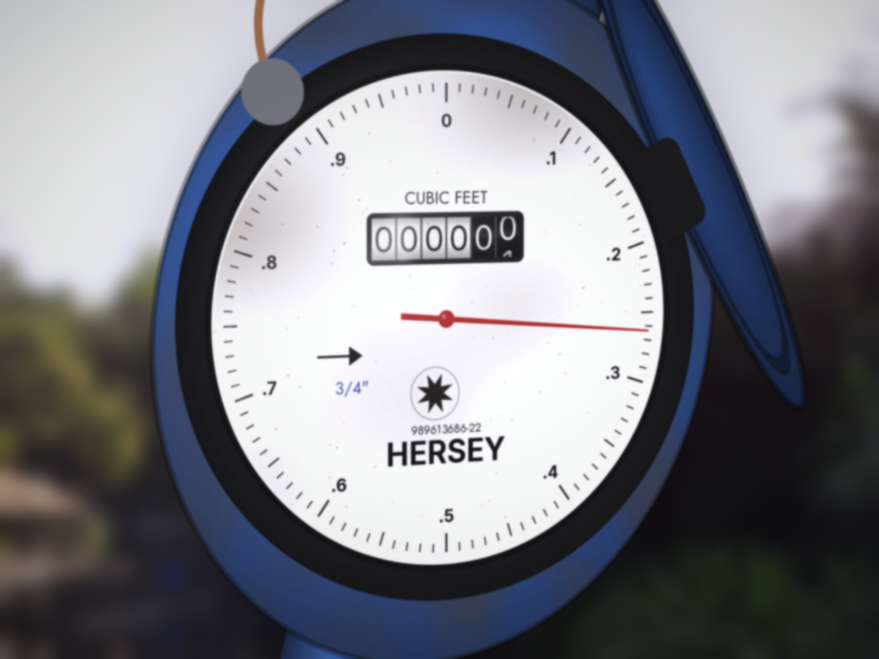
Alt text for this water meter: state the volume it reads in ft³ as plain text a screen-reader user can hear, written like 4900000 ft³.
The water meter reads 0.26 ft³
